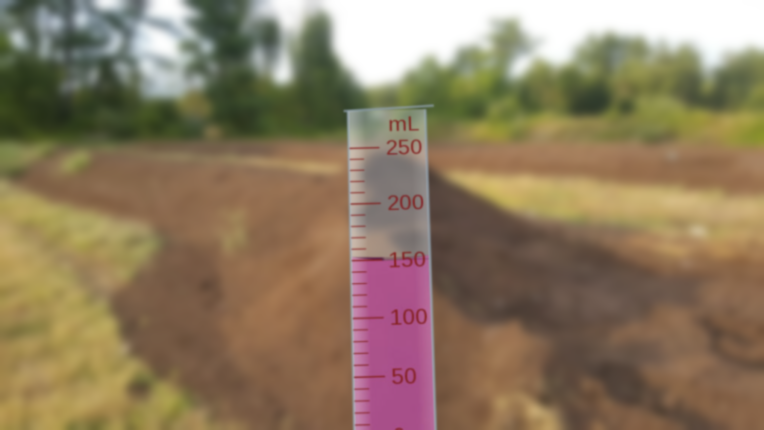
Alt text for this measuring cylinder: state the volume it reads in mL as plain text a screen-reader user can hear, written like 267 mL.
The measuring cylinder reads 150 mL
